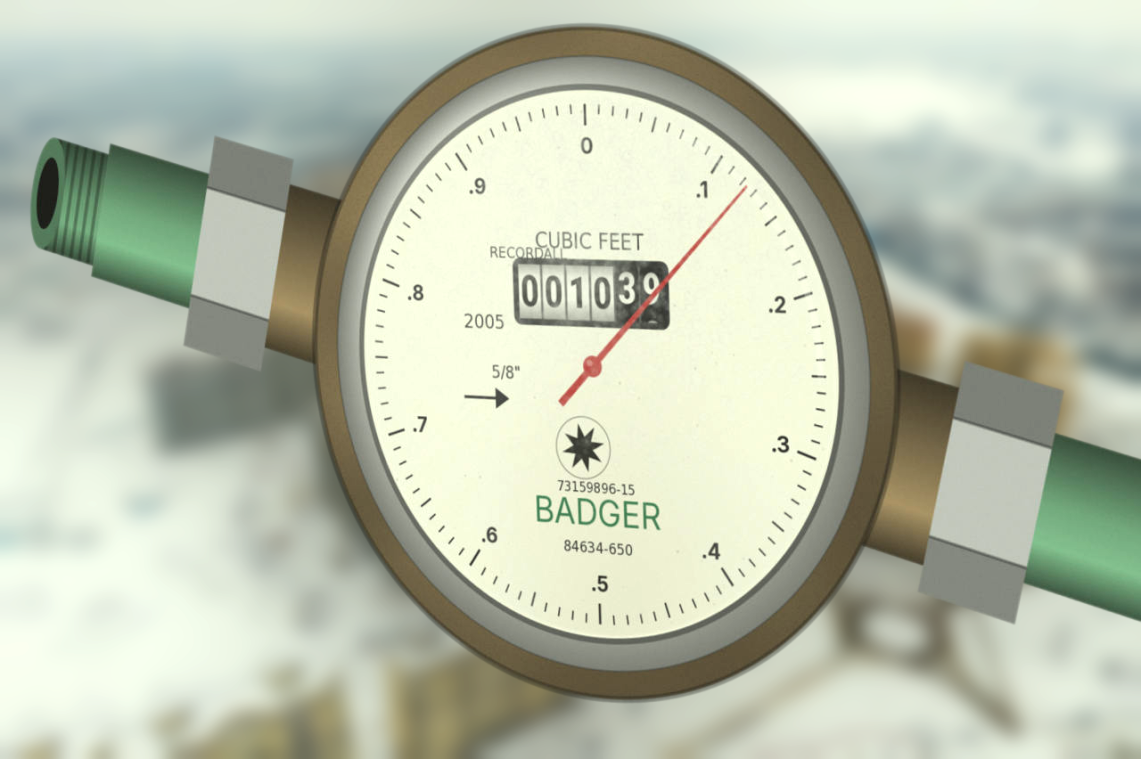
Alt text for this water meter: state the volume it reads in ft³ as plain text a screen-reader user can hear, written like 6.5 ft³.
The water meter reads 1039.12 ft³
